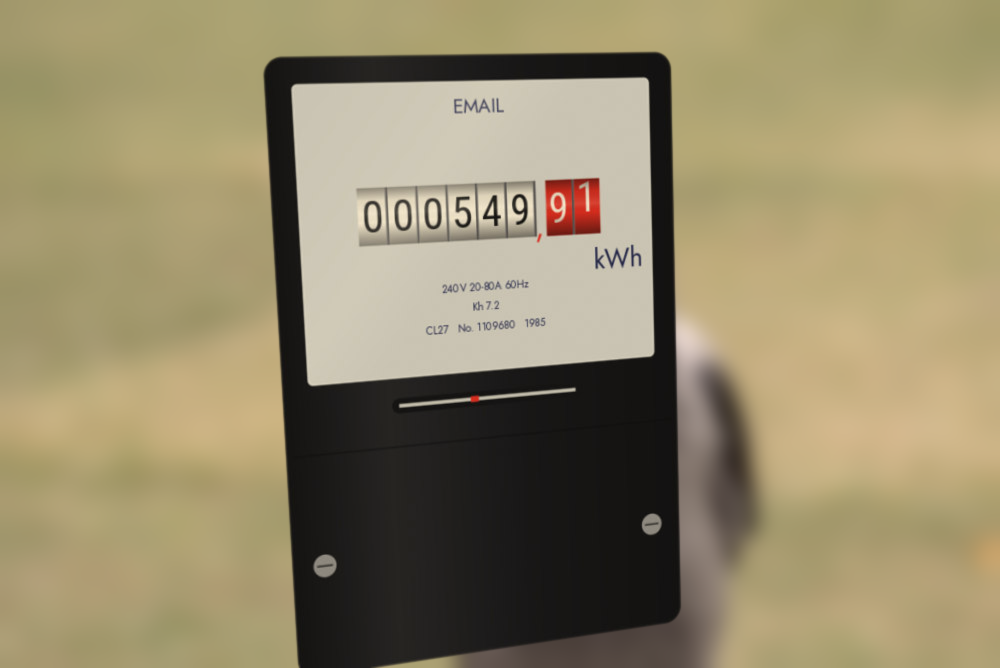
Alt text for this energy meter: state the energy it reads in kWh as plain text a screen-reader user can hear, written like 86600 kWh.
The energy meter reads 549.91 kWh
